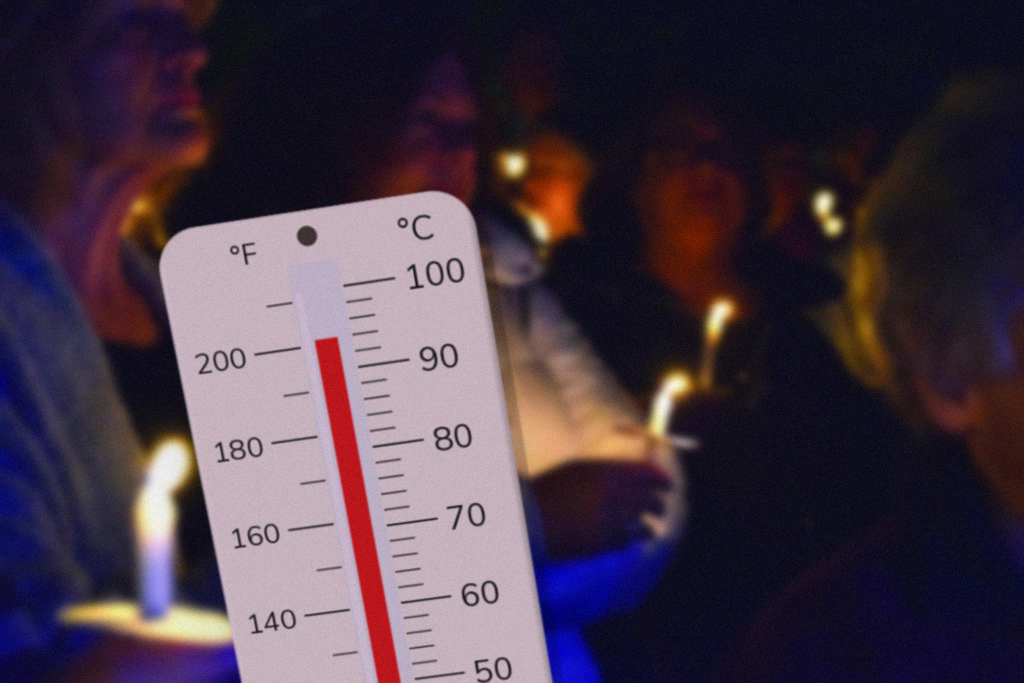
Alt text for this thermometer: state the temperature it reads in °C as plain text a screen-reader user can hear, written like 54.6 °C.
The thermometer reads 94 °C
